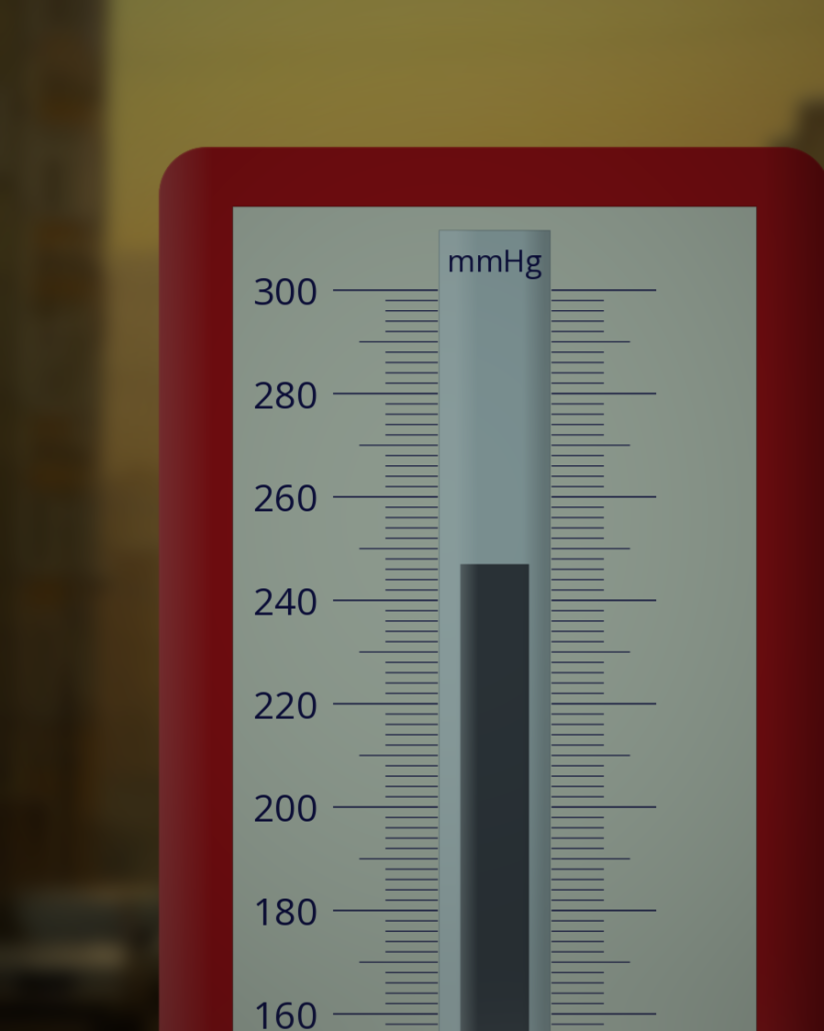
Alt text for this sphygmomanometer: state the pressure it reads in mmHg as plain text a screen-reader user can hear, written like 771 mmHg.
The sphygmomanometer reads 247 mmHg
